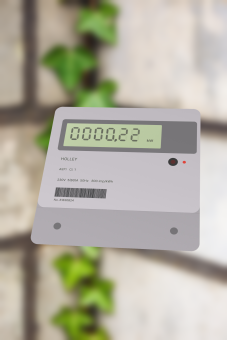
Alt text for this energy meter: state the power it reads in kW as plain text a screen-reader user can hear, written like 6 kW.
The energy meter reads 0.22 kW
